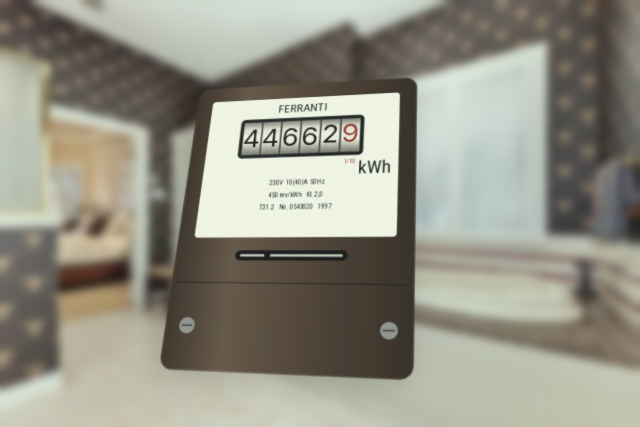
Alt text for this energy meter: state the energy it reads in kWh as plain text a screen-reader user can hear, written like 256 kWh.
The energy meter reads 44662.9 kWh
